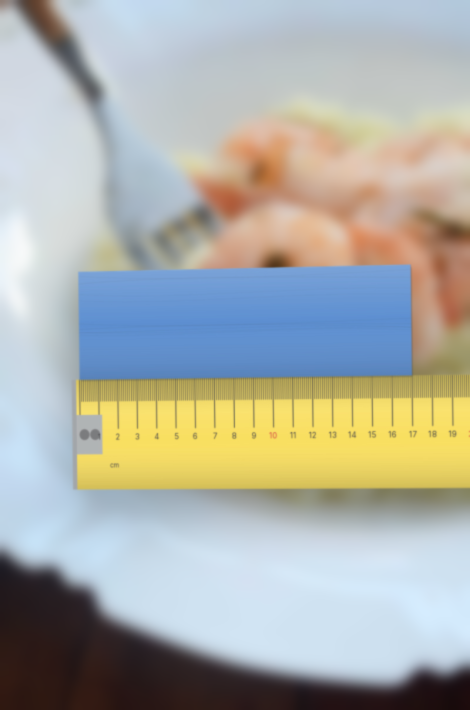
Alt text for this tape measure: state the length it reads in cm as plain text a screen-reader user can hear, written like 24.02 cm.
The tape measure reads 17 cm
